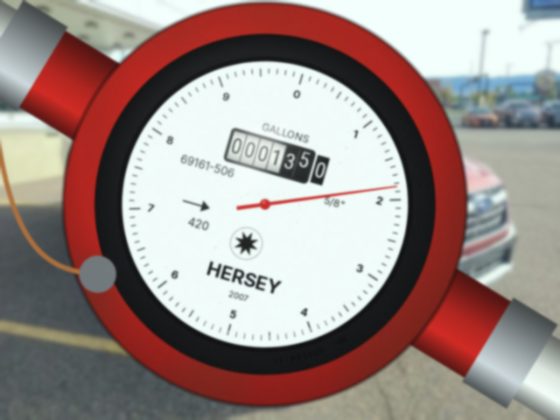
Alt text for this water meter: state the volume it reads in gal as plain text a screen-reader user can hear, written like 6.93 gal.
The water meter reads 1351.8 gal
